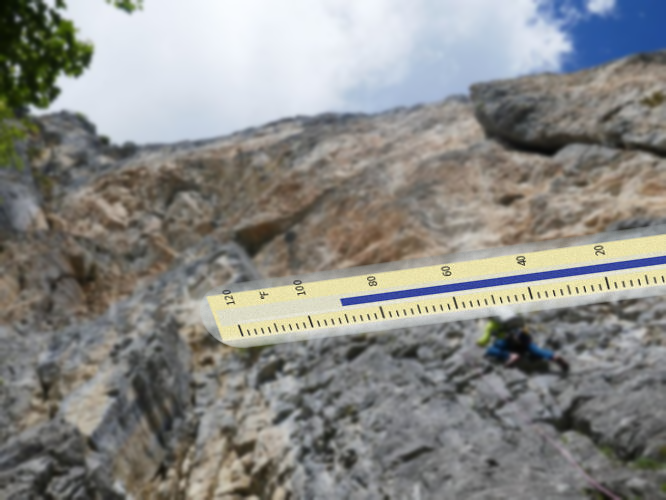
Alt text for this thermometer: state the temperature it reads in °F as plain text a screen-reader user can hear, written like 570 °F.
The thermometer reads 90 °F
